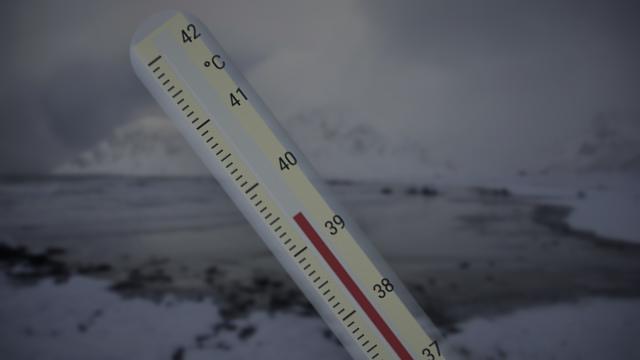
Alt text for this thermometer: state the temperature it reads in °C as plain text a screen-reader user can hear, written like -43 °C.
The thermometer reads 39.4 °C
